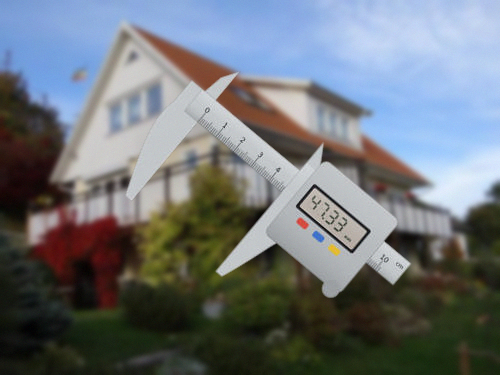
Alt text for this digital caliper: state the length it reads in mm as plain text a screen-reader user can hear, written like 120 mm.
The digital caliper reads 47.33 mm
